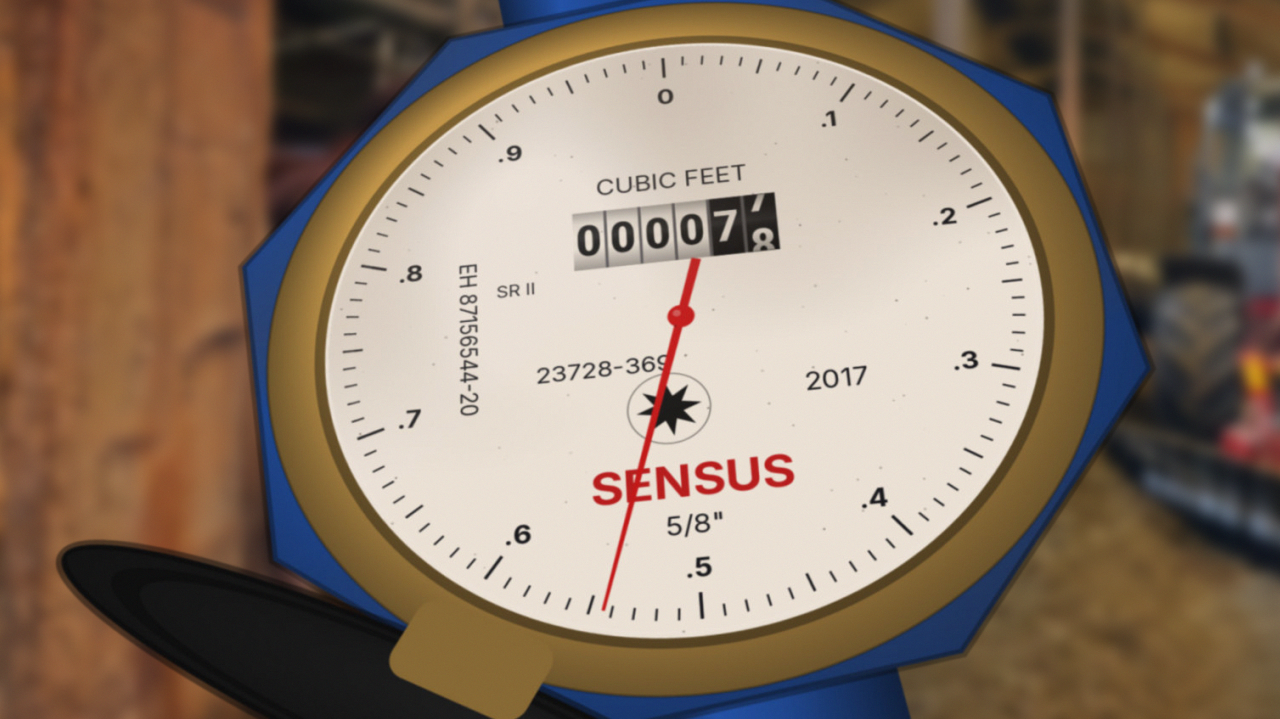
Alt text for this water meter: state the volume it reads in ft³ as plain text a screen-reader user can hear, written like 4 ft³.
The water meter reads 77.54 ft³
